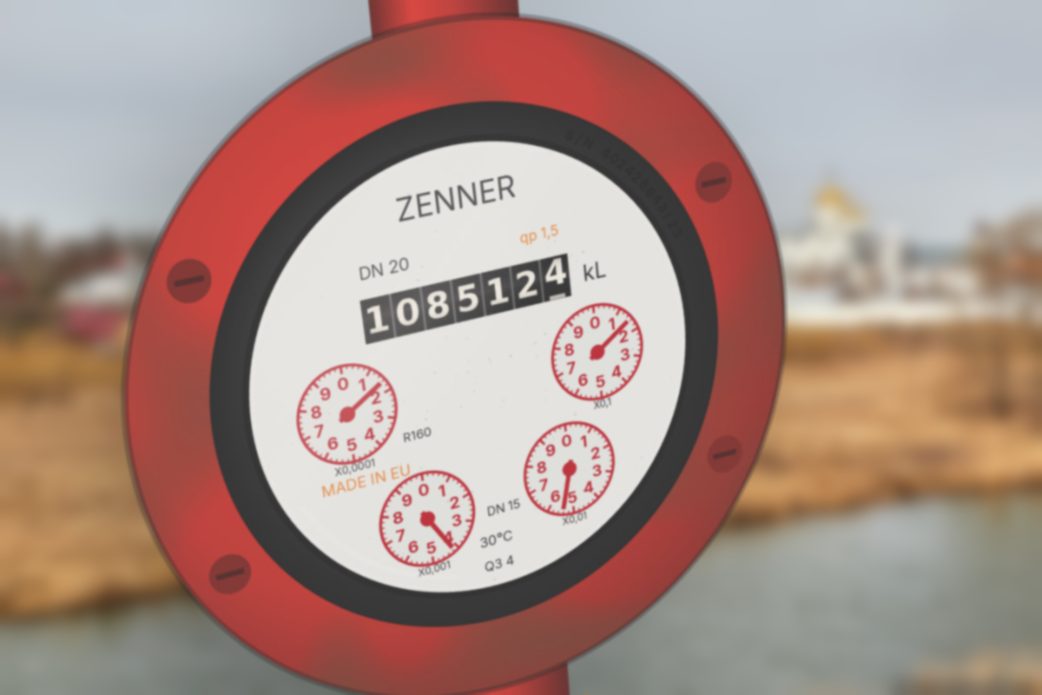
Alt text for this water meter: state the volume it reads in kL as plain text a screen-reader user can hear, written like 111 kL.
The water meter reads 1085124.1541 kL
